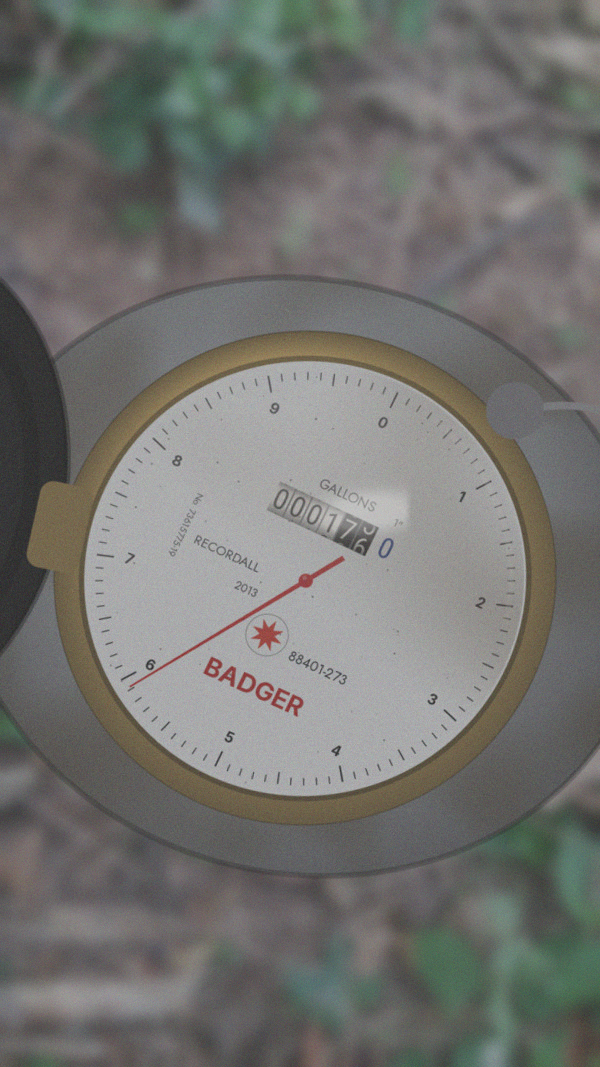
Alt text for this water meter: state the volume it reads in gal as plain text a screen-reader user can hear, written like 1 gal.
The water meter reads 1755.9 gal
